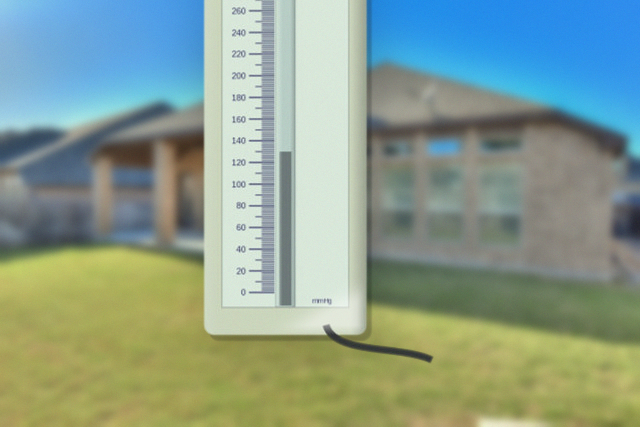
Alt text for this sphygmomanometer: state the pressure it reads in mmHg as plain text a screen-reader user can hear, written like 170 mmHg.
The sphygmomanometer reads 130 mmHg
